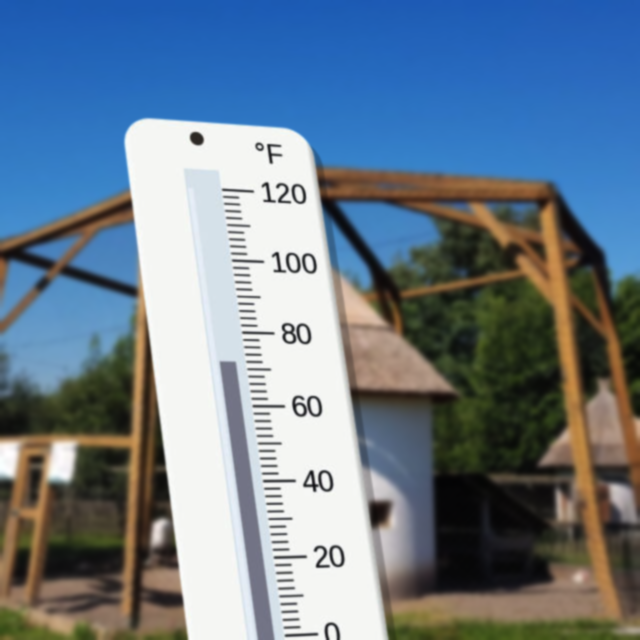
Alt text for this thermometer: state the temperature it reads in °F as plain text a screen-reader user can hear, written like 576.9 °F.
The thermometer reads 72 °F
